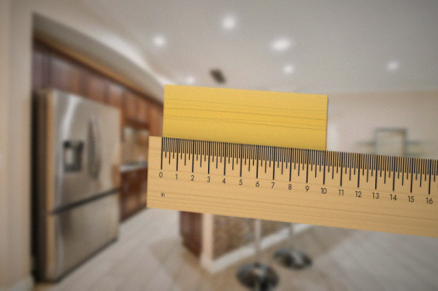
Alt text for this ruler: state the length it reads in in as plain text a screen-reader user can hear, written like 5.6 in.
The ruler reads 10 in
